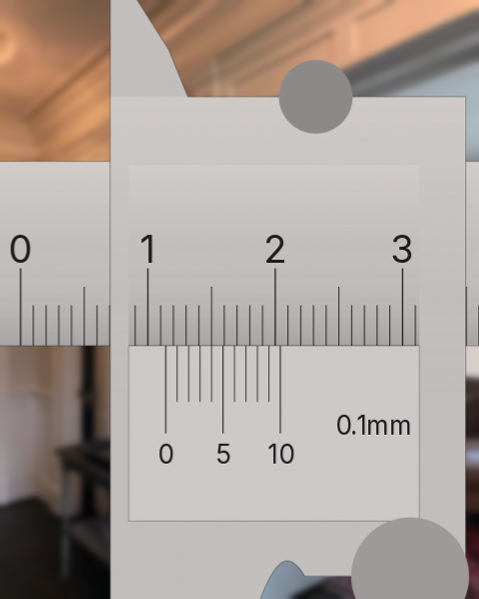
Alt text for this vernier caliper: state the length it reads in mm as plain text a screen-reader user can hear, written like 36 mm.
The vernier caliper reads 11.4 mm
